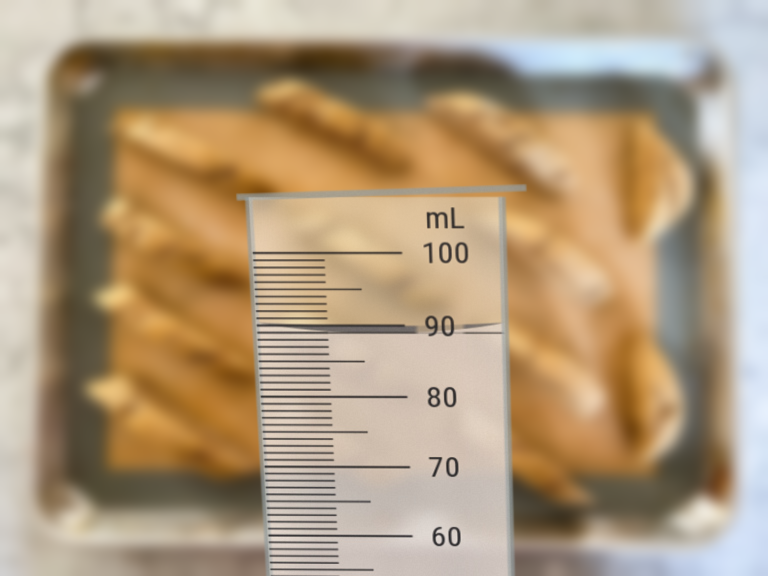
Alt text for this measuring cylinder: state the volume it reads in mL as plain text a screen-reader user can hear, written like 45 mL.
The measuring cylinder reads 89 mL
